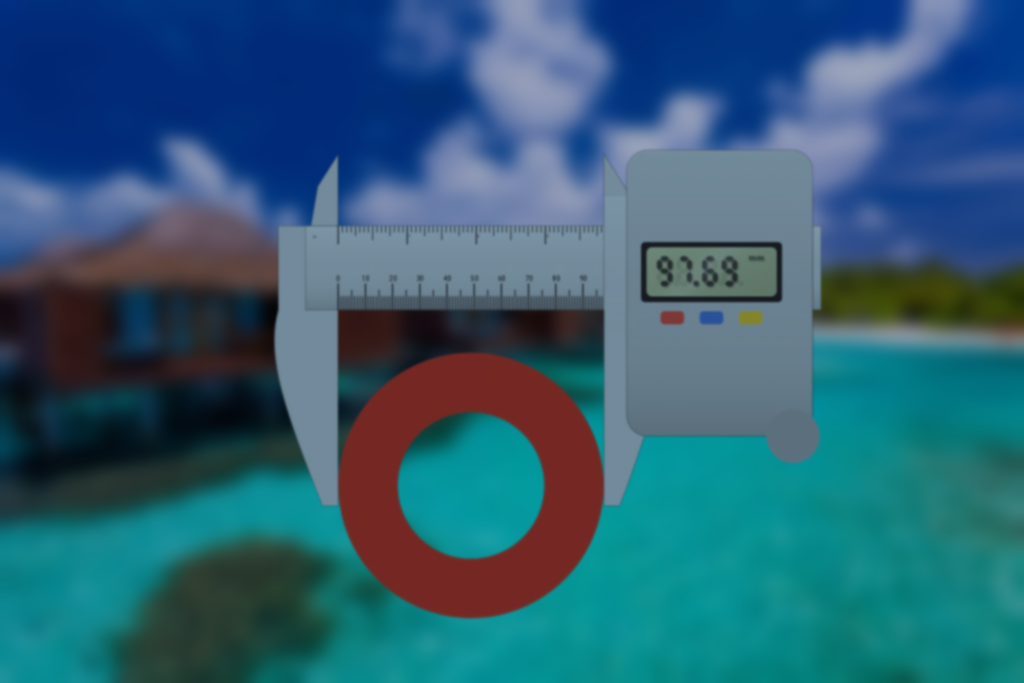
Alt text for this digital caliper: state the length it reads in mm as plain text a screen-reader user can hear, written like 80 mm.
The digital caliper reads 97.69 mm
